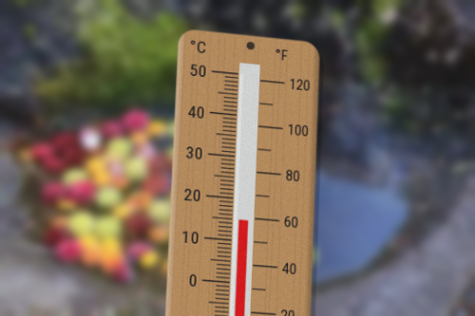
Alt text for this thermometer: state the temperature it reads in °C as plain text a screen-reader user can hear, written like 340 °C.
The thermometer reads 15 °C
